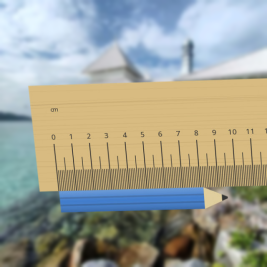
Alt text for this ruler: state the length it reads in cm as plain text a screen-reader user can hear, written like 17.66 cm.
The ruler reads 9.5 cm
